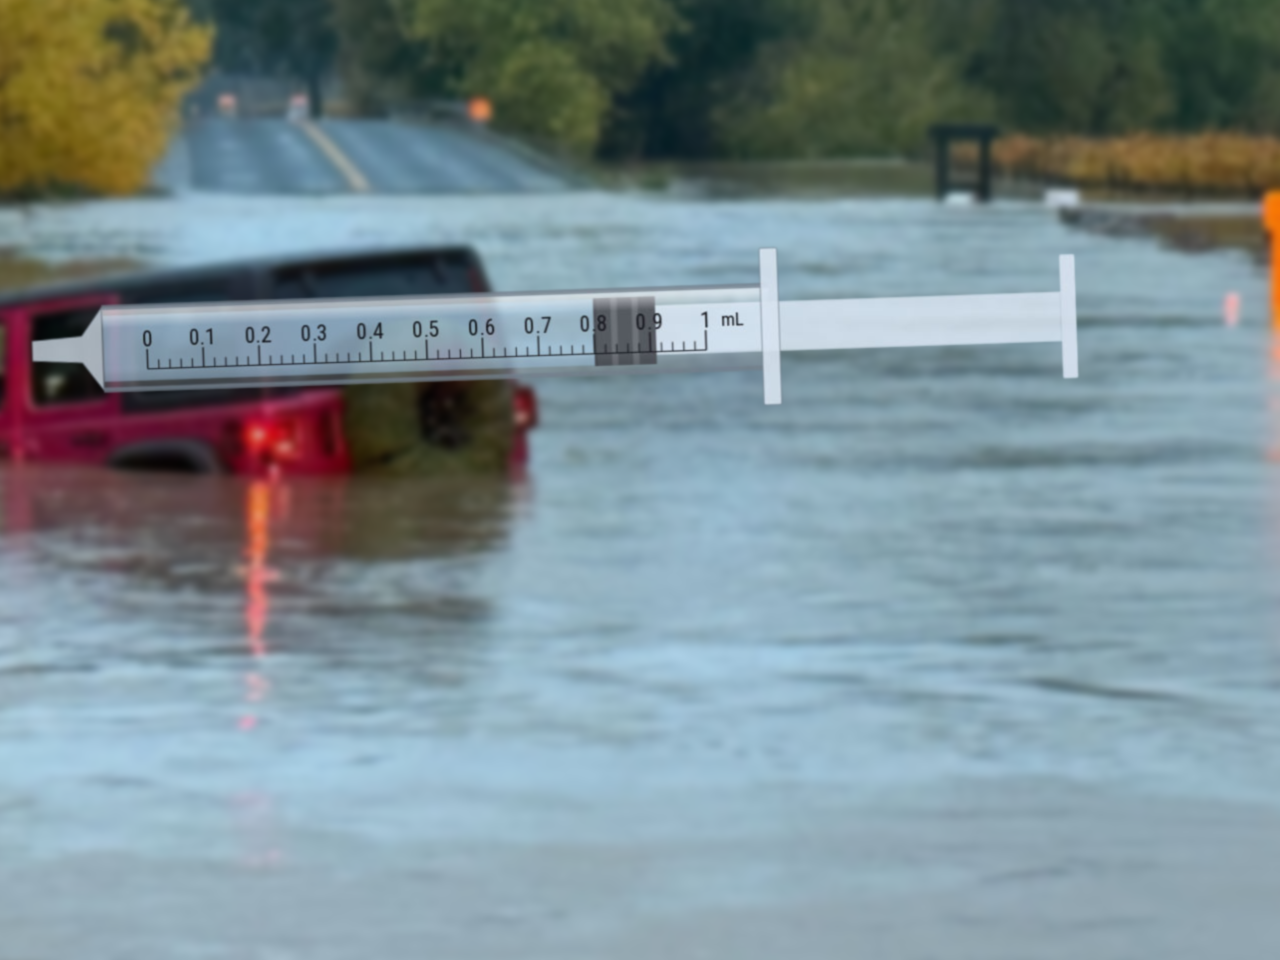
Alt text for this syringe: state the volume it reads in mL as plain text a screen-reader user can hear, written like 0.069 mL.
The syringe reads 0.8 mL
